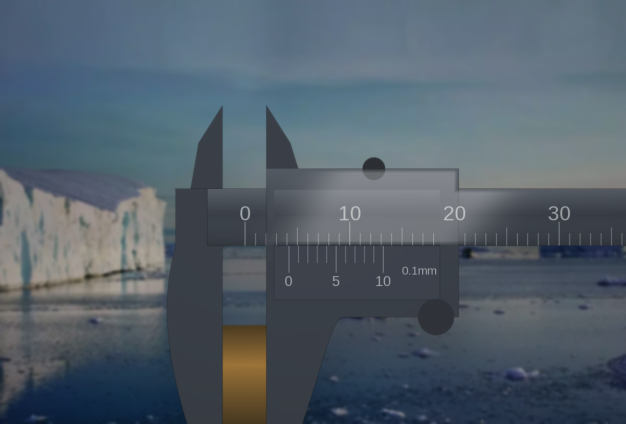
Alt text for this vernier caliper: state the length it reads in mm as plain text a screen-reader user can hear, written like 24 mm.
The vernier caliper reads 4.2 mm
